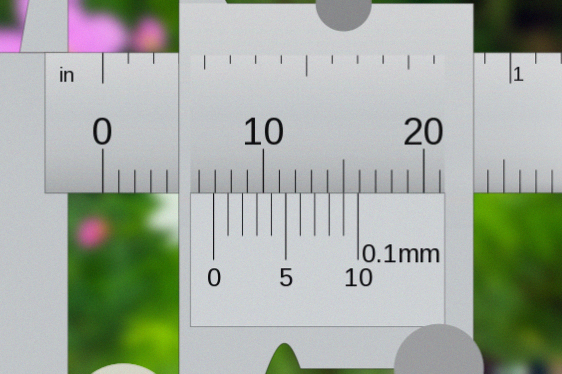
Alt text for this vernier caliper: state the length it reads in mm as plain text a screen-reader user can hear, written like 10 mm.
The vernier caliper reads 6.9 mm
